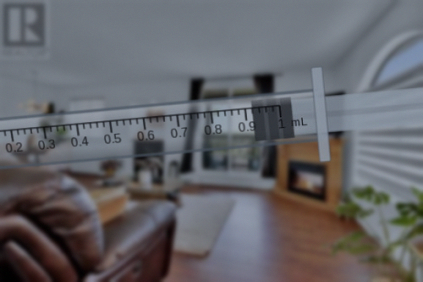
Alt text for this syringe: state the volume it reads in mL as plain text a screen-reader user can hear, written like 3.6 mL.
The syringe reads 0.92 mL
